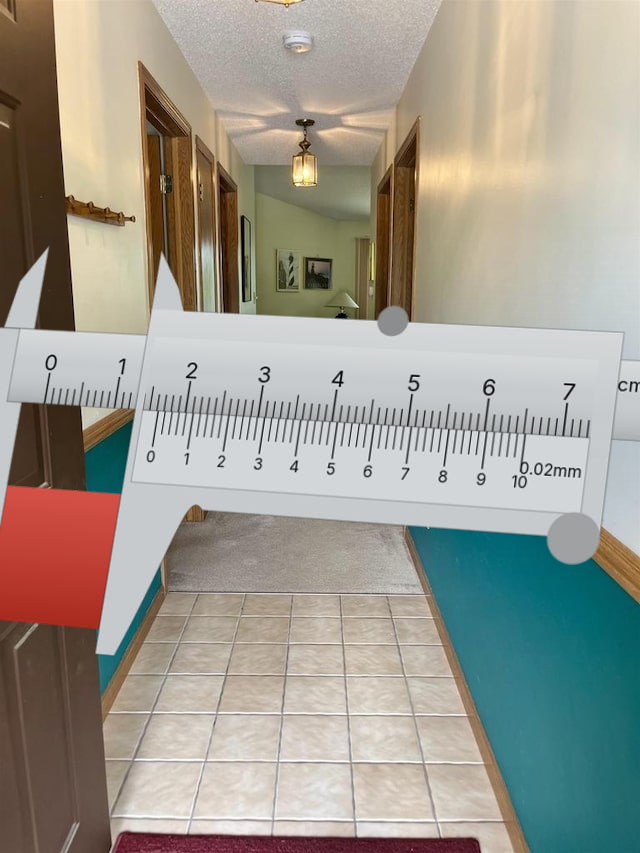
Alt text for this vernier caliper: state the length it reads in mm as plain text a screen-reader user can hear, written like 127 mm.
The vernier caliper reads 16.2 mm
